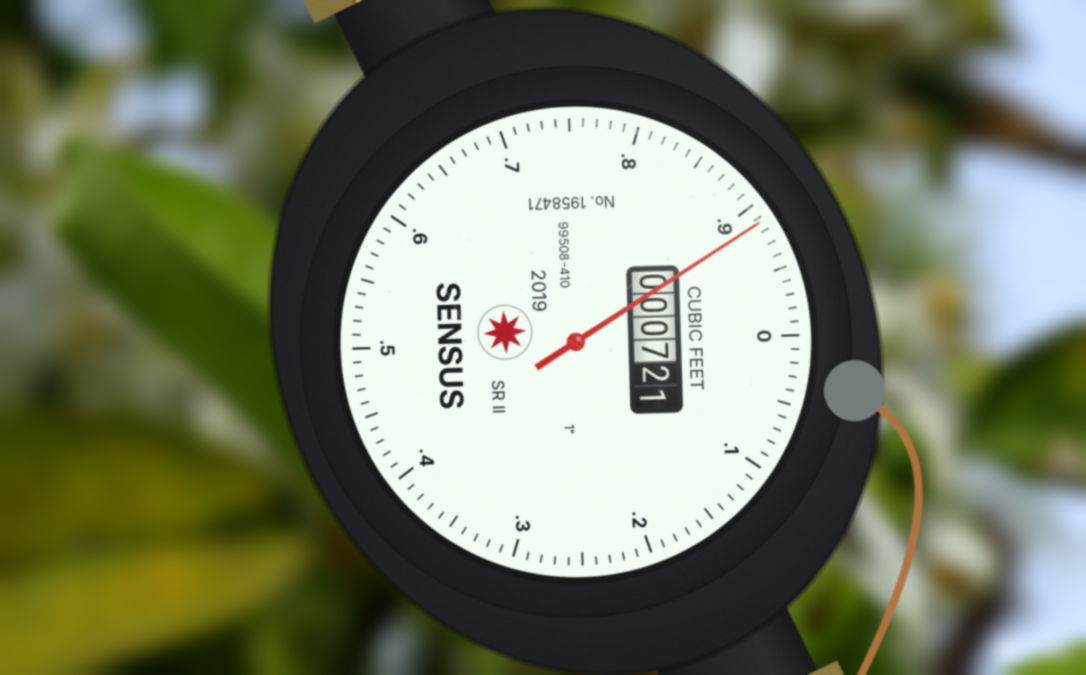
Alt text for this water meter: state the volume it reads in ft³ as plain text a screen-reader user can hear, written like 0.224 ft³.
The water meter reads 720.91 ft³
